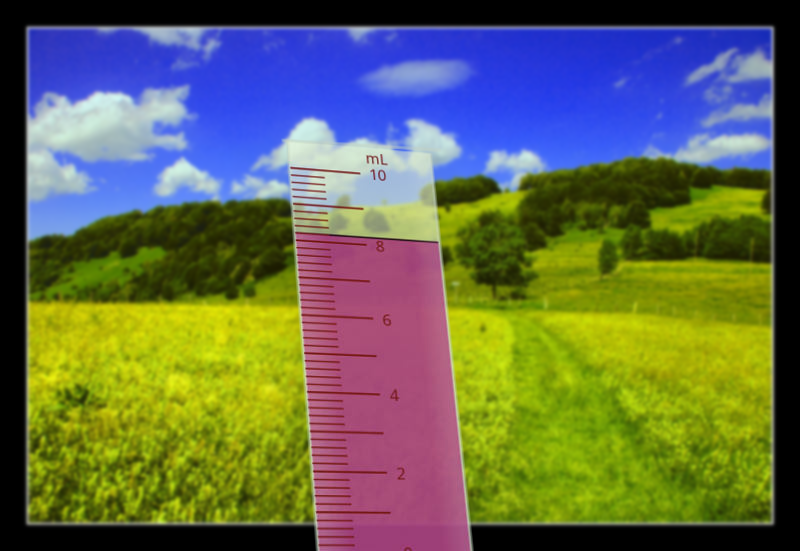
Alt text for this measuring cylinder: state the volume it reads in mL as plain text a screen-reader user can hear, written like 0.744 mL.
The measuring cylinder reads 8.2 mL
